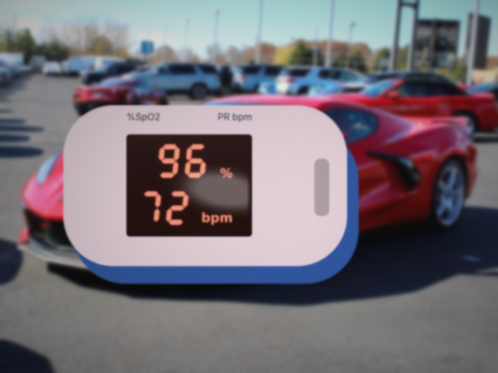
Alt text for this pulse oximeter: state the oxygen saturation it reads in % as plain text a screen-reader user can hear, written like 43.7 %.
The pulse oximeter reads 96 %
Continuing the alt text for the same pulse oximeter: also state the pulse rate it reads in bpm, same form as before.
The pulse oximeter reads 72 bpm
